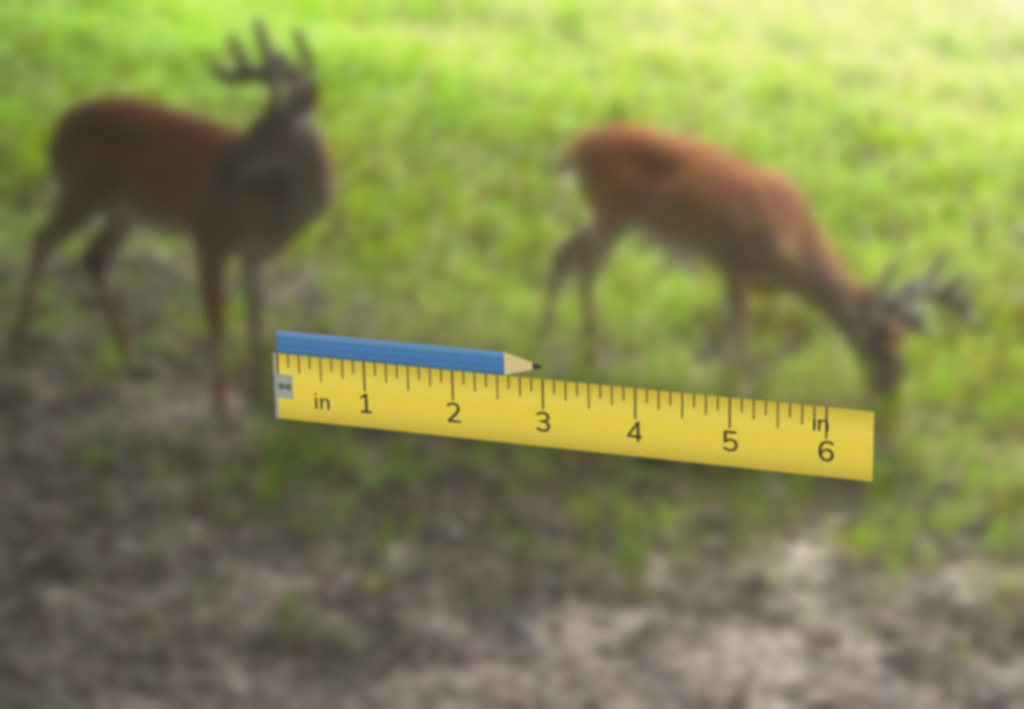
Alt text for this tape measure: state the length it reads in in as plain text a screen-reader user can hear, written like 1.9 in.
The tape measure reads 3 in
